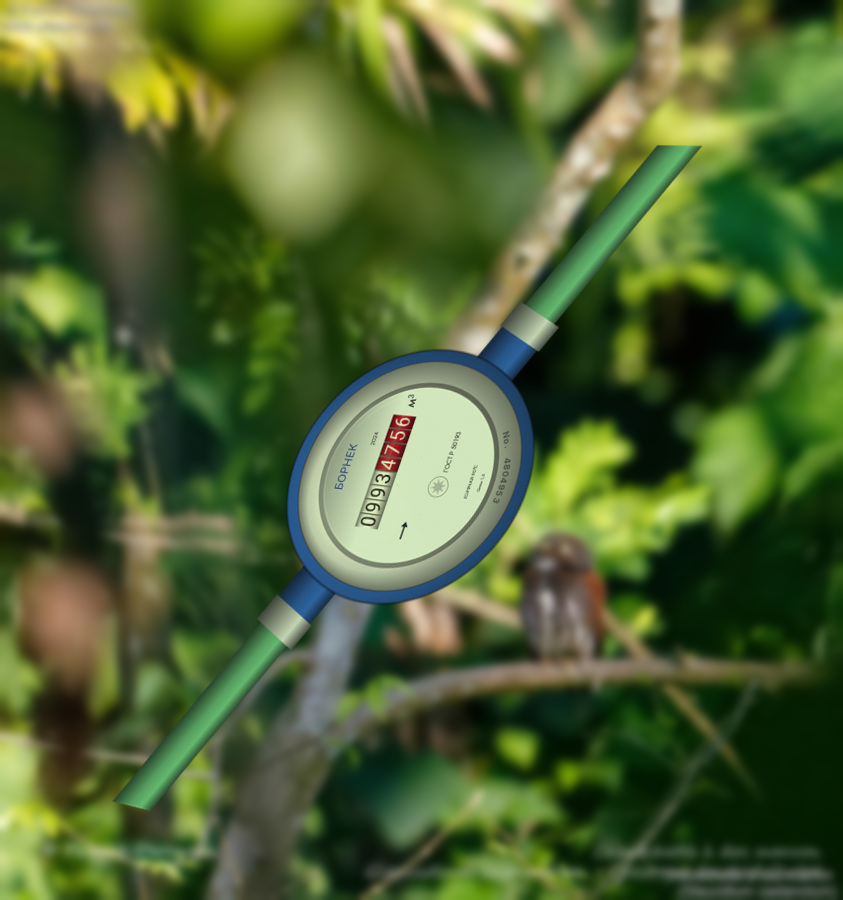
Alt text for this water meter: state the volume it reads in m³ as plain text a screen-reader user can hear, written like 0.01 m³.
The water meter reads 993.4756 m³
